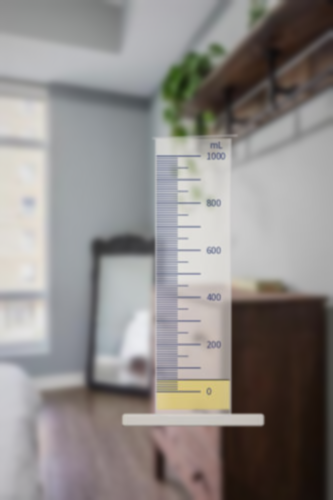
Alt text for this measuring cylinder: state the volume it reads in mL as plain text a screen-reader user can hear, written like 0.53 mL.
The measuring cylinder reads 50 mL
